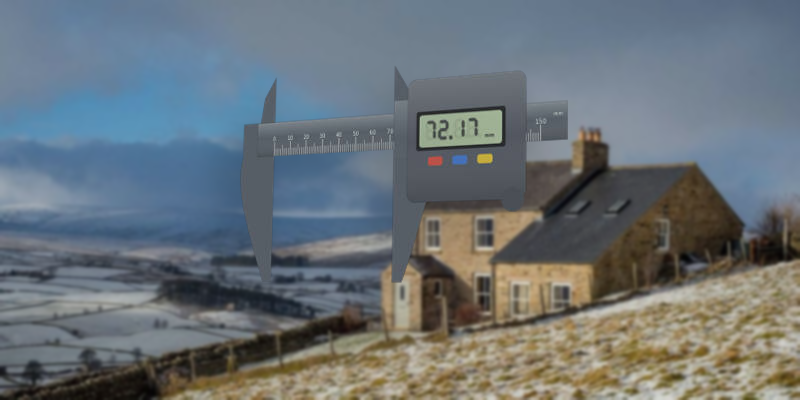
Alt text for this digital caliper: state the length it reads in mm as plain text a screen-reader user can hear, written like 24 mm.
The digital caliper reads 72.17 mm
